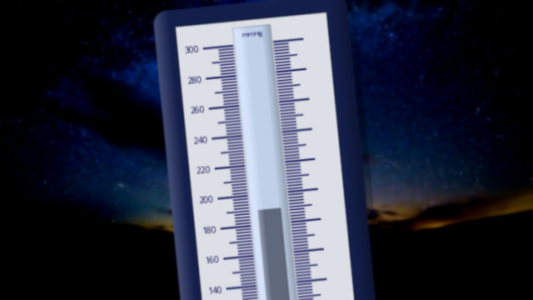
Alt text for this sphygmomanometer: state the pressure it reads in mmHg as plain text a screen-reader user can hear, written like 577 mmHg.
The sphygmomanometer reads 190 mmHg
